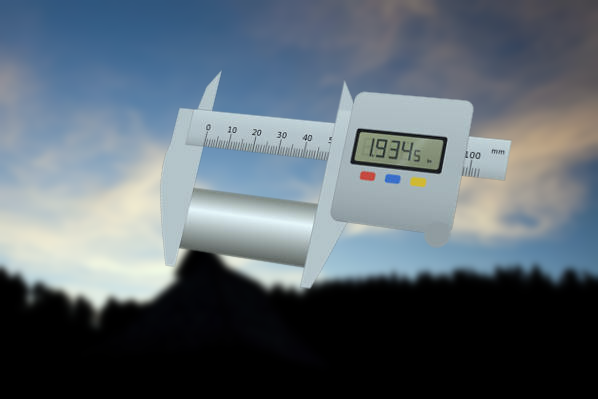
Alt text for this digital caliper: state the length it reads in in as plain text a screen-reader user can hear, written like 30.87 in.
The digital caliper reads 1.9345 in
